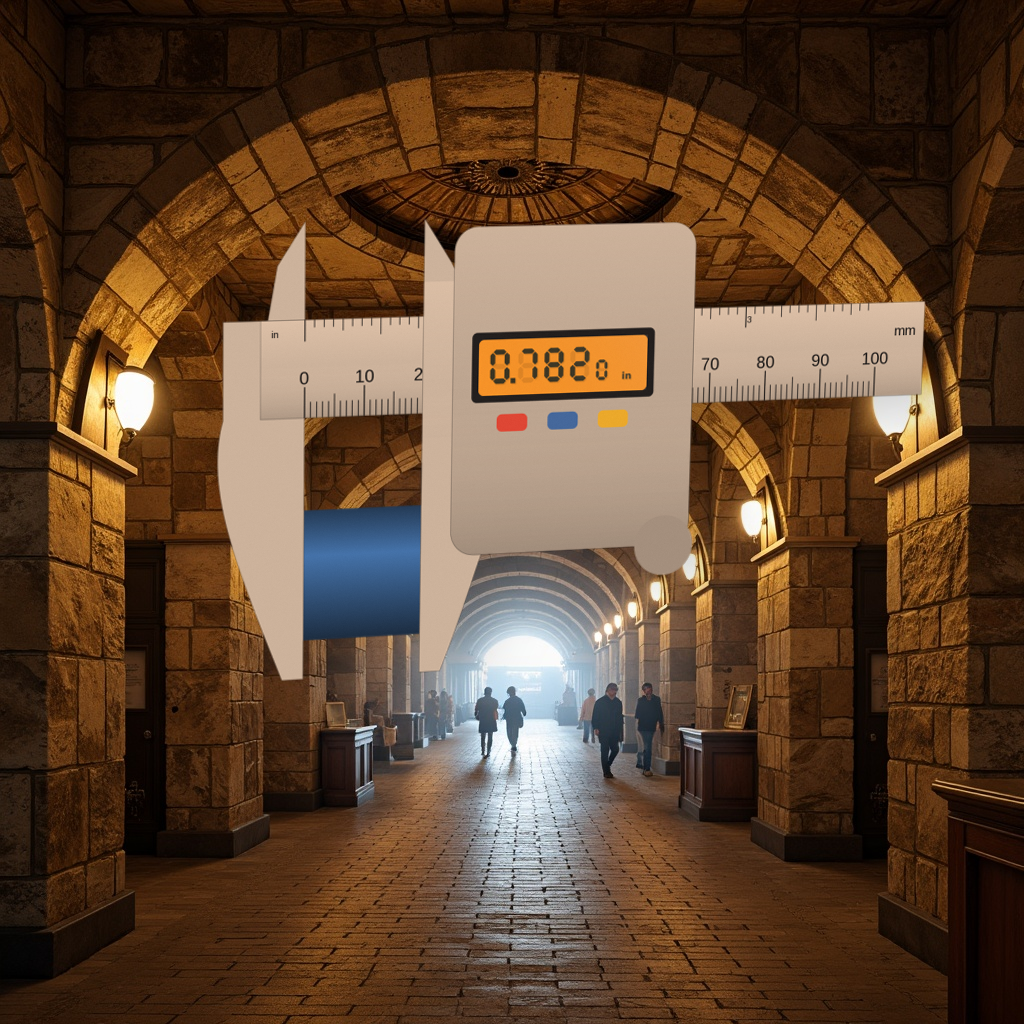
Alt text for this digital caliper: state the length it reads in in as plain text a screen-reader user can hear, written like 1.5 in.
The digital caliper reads 0.7820 in
